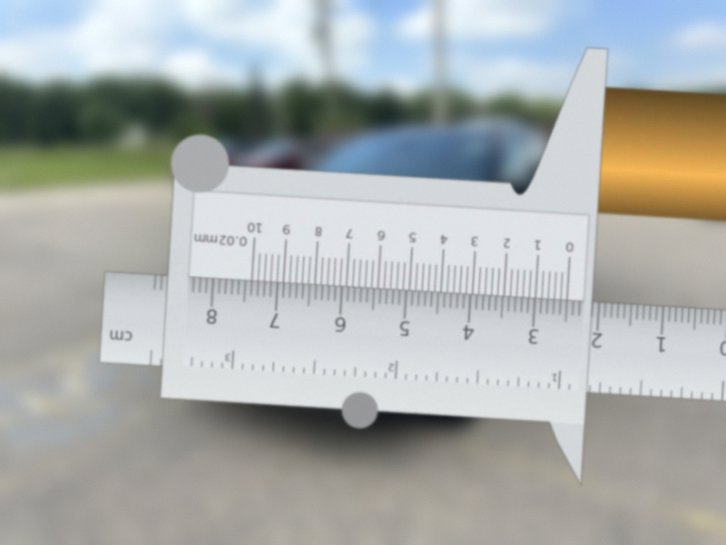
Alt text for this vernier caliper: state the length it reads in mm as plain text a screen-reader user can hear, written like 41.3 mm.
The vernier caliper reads 25.0 mm
